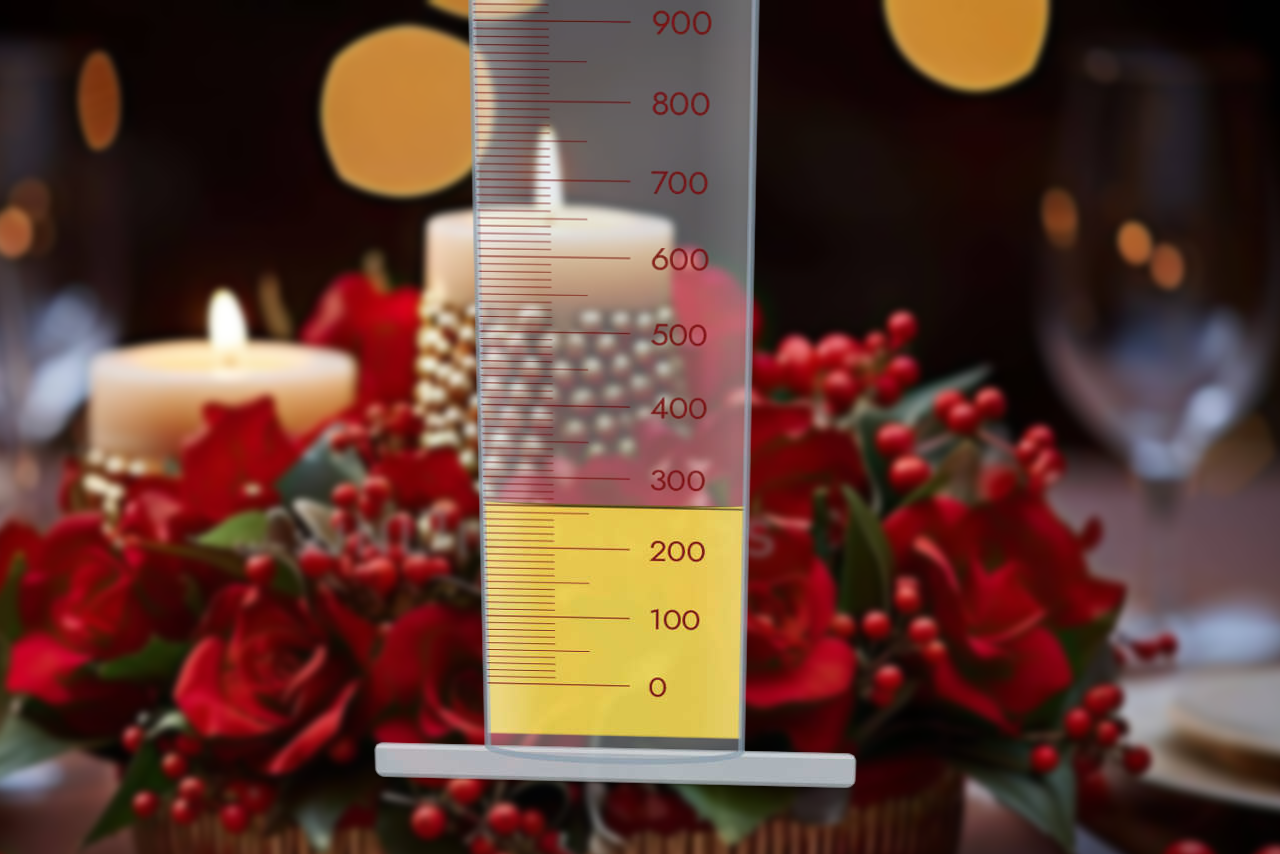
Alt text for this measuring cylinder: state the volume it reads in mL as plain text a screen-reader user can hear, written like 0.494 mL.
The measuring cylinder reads 260 mL
